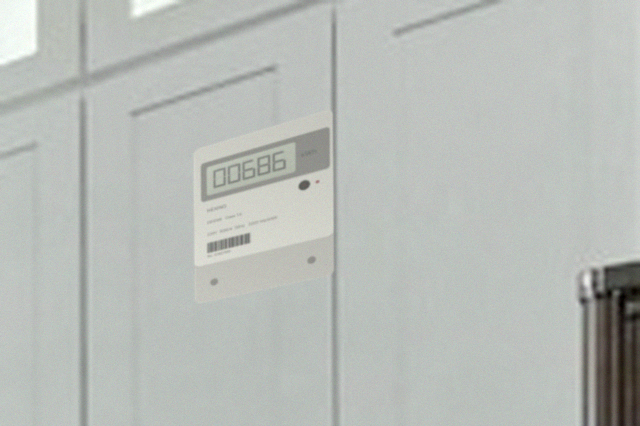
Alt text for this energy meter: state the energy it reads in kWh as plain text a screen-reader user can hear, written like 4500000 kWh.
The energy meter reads 686 kWh
